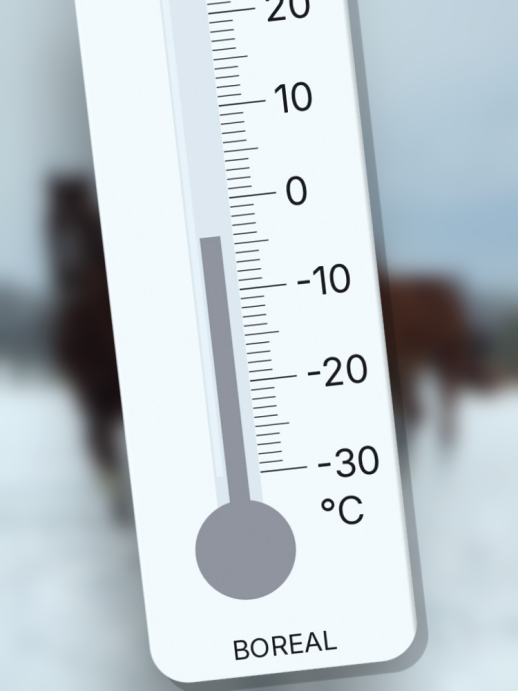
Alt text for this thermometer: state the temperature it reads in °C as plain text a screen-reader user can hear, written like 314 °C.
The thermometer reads -4 °C
